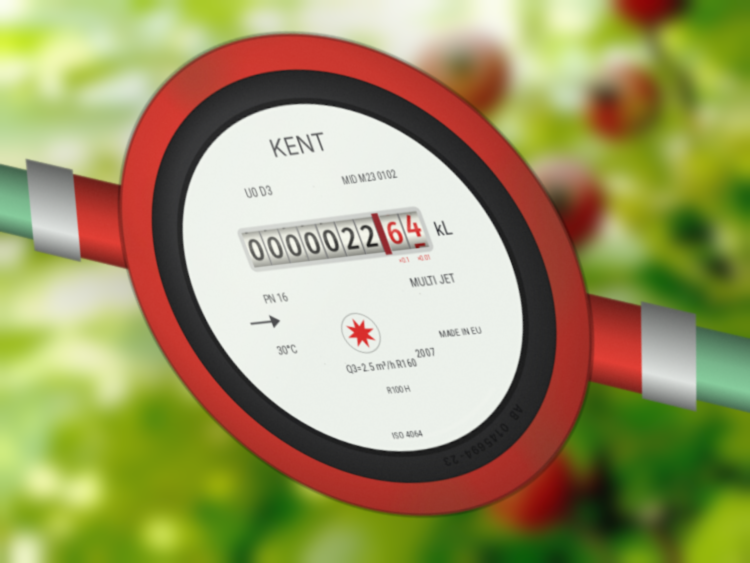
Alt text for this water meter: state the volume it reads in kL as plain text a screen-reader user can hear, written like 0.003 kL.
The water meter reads 22.64 kL
